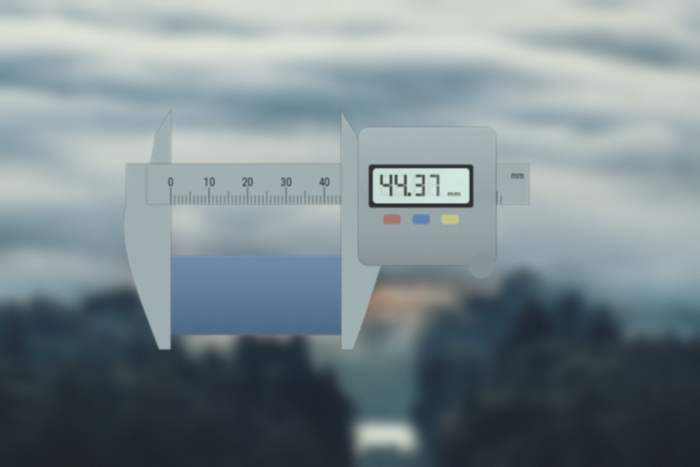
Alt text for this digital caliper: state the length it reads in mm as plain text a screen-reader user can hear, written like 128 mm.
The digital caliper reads 44.37 mm
